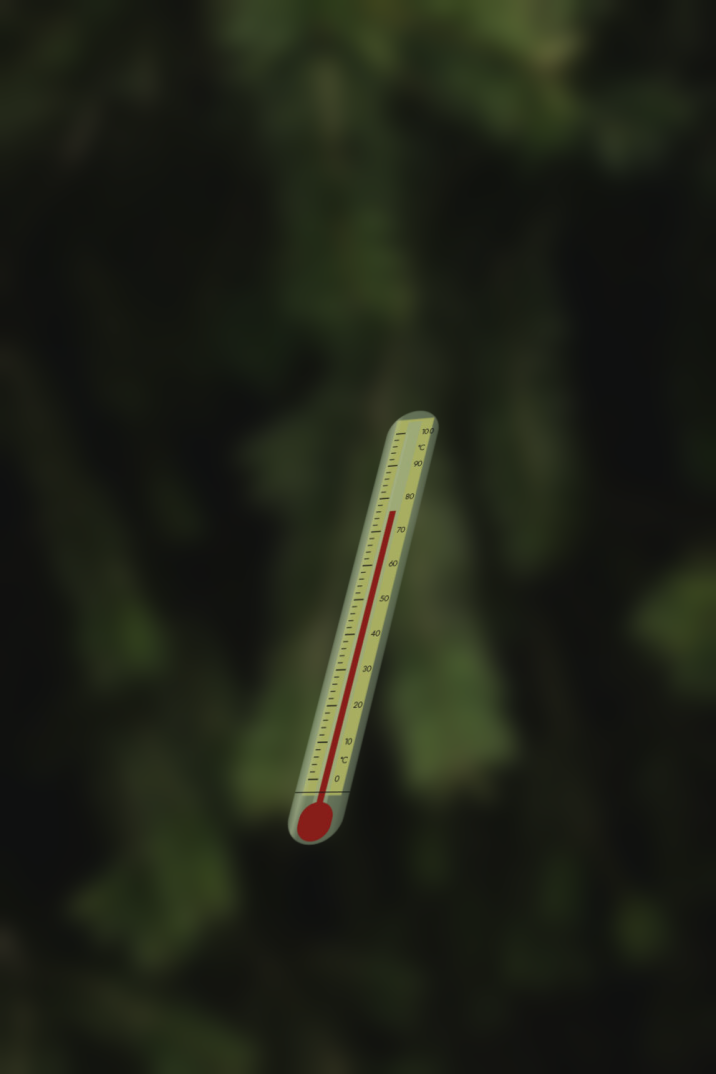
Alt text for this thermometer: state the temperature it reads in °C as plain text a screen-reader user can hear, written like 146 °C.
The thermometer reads 76 °C
